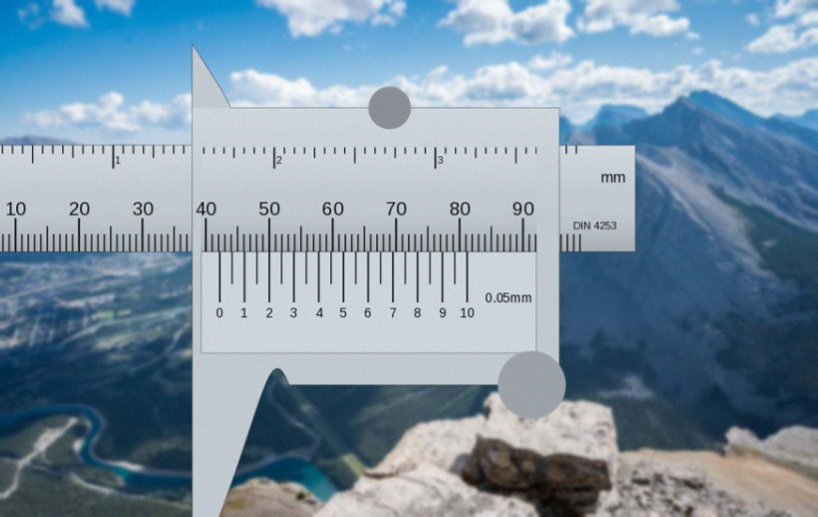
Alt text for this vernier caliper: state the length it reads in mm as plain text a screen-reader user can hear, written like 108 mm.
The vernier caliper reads 42.2 mm
